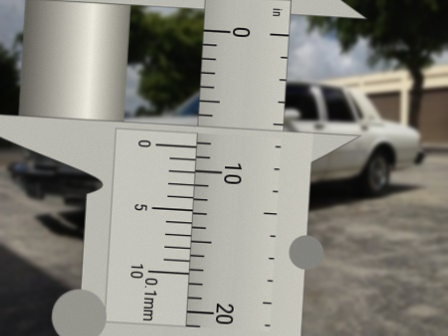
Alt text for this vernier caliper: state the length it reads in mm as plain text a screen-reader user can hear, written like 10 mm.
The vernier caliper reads 8.3 mm
